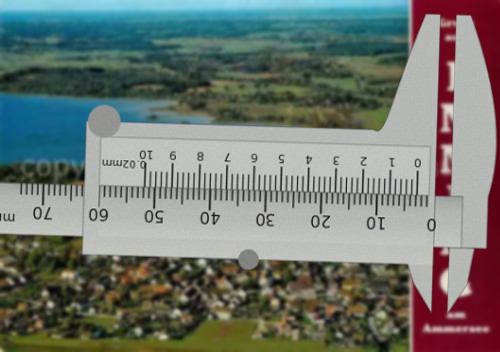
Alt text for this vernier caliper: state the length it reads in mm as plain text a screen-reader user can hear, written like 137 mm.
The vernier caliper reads 2.8 mm
